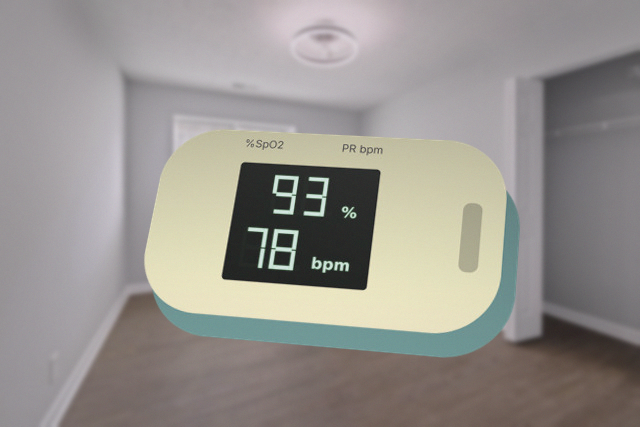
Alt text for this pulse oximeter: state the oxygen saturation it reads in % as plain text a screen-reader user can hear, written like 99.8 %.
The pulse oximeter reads 93 %
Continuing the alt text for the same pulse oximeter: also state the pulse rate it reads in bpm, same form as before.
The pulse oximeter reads 78 bpm
